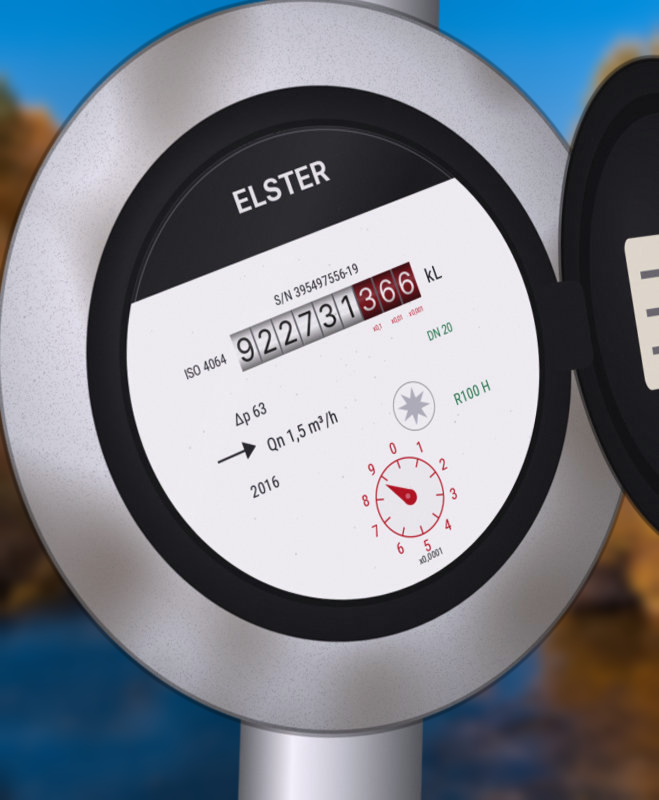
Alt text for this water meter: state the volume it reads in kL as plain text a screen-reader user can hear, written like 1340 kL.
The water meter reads 922731.3668 kL
